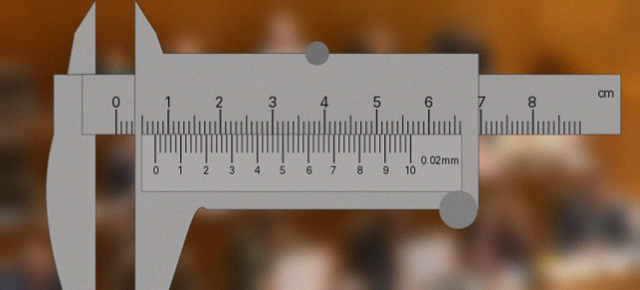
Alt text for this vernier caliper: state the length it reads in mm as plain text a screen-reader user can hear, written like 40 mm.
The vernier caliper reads 7.5 mm
